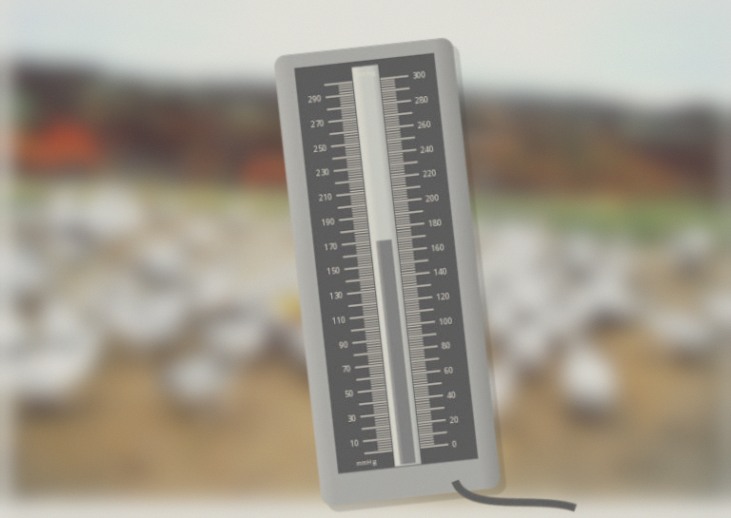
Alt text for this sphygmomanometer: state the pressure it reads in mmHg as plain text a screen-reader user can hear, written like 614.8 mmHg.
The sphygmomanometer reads 170 mmHg
